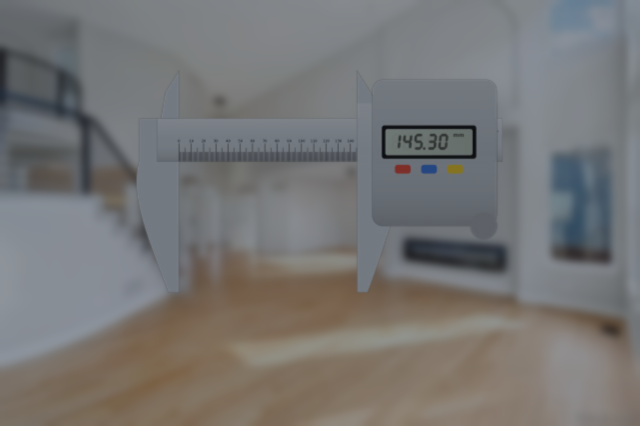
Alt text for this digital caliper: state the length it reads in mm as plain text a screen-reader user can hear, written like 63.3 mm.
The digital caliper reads 145.30 mm
